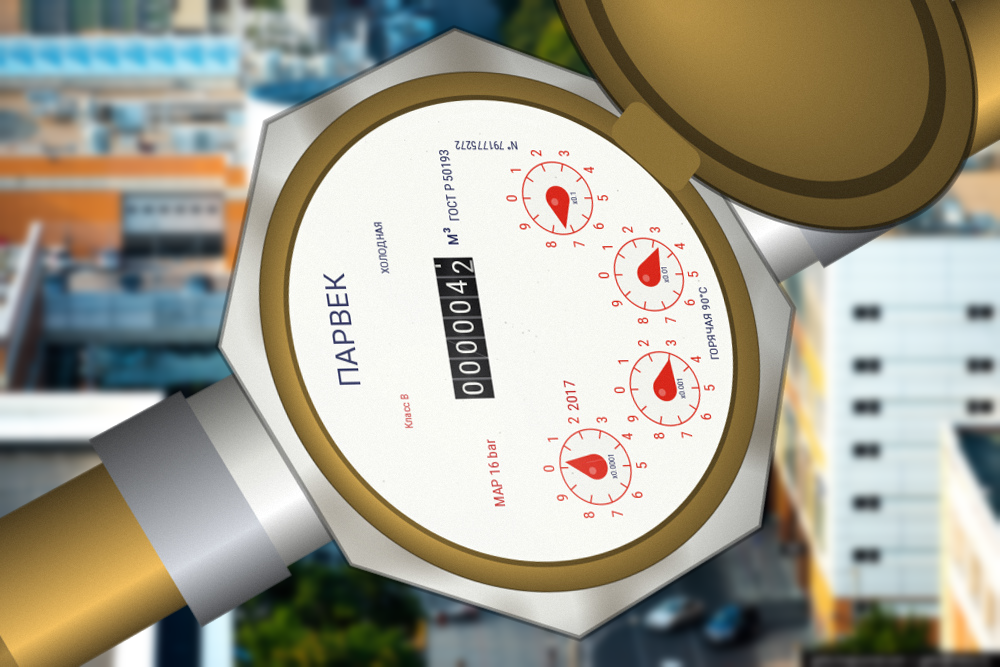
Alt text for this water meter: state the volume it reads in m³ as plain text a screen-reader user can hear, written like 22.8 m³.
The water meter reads 41.7330 m³
